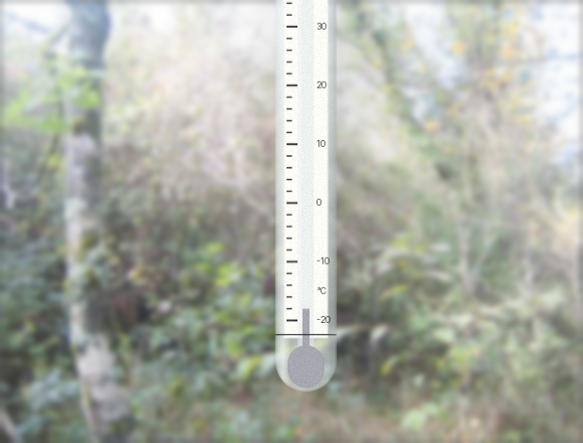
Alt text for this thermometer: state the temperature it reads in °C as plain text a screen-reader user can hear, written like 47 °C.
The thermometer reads -18 °C
